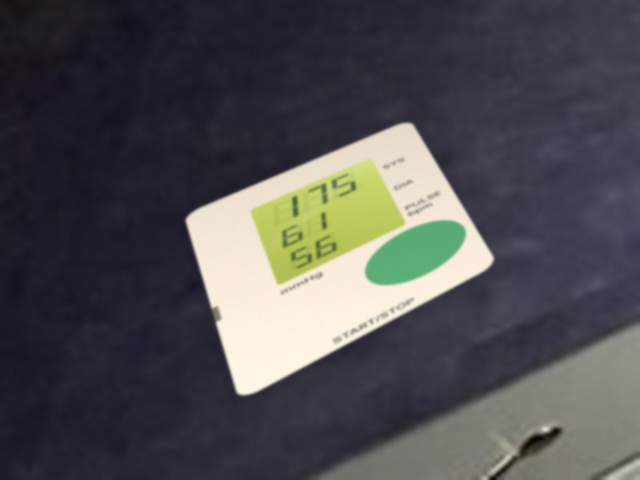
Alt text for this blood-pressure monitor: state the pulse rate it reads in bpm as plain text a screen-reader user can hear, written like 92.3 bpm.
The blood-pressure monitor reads 56 bpm
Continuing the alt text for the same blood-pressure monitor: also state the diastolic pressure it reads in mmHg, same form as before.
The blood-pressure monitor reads 61 mmHg
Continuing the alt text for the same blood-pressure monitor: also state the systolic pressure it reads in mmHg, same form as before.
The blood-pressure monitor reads 175 mmHg
